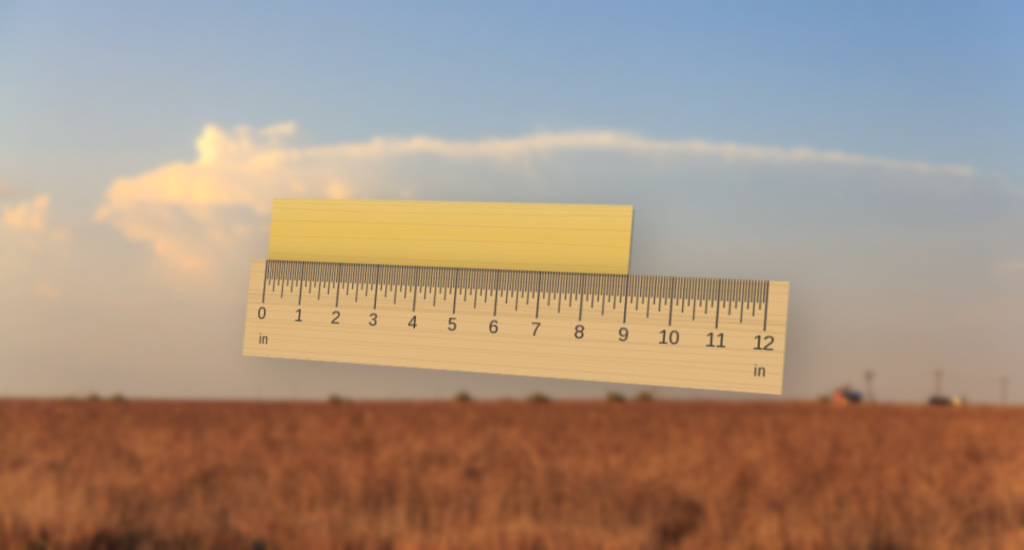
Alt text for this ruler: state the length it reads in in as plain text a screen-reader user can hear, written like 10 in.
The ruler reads 9 in
